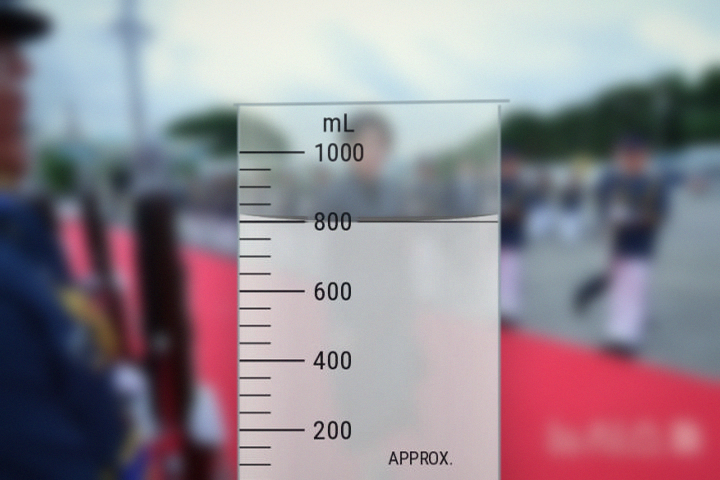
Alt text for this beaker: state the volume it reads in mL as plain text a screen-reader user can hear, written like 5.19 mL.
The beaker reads 800 mL
